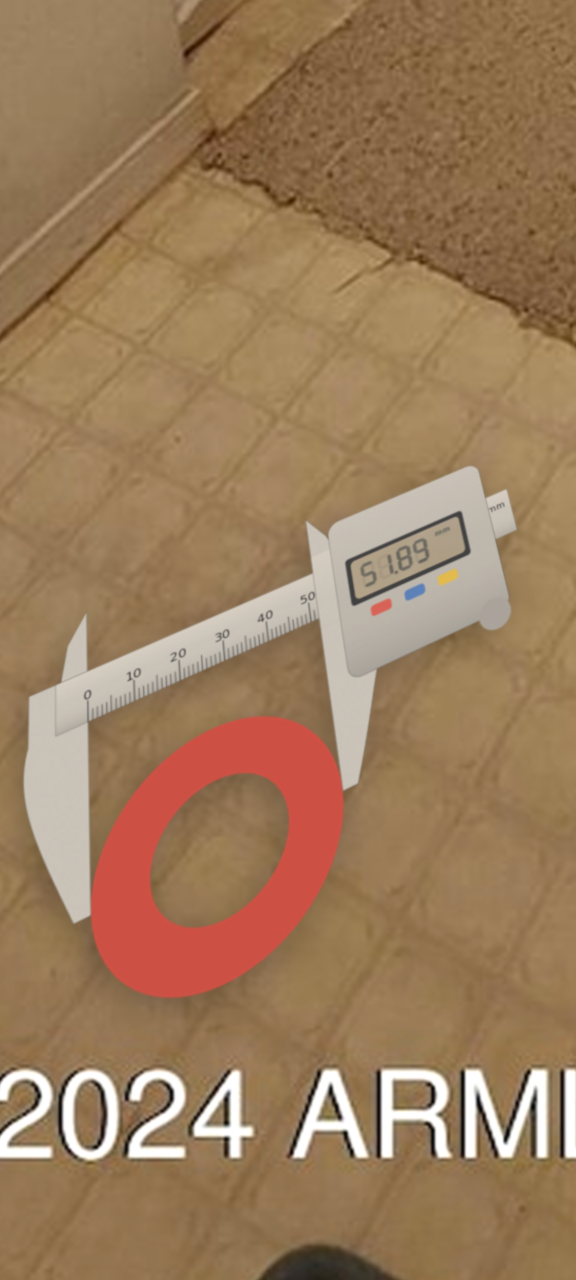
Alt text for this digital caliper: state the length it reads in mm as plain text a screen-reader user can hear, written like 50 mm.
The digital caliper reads 51.89 mm
